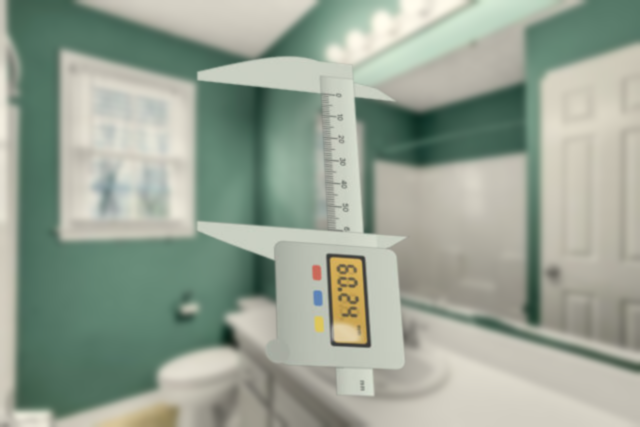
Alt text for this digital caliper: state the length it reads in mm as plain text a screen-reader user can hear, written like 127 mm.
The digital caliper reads 60.24 mm
